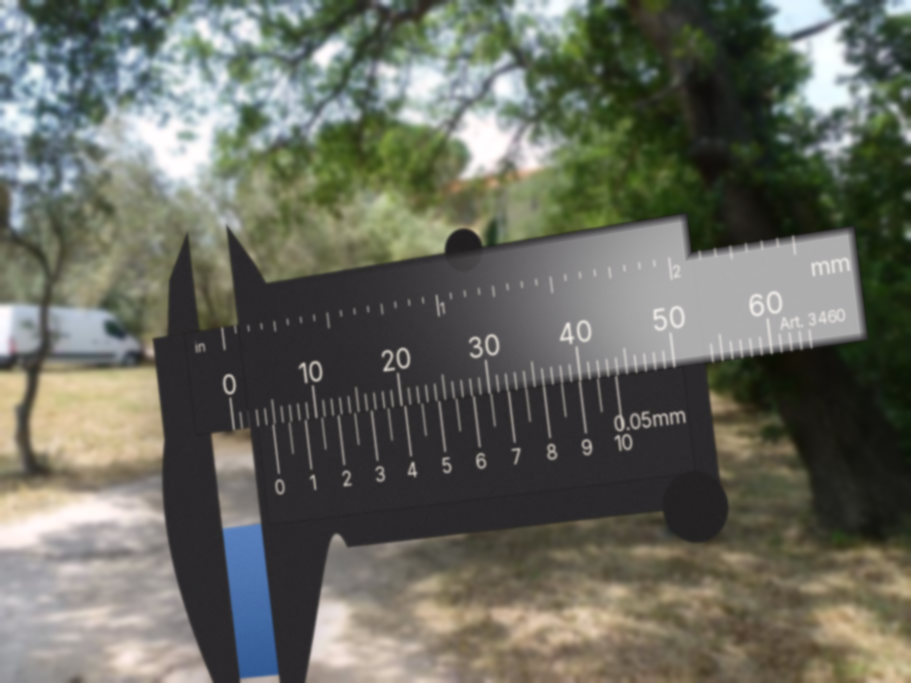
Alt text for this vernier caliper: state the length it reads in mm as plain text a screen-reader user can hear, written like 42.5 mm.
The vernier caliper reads 4.8 mm
